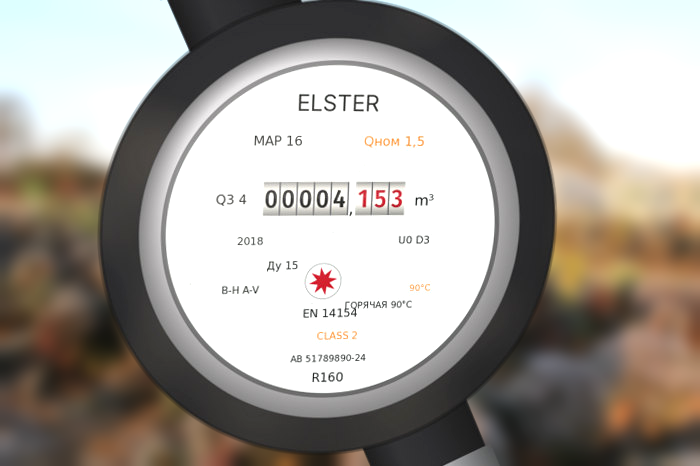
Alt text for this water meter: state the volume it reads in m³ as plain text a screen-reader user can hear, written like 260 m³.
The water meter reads 4.153 m³
